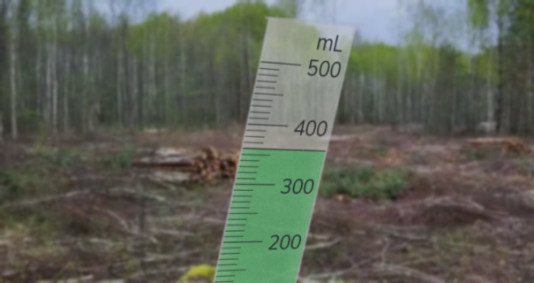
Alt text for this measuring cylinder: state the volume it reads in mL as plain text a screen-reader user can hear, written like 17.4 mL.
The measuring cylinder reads 360 mL
